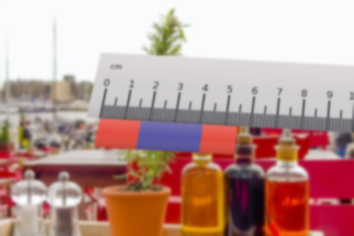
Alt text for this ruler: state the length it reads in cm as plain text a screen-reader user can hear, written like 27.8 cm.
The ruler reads 5.5 cm
